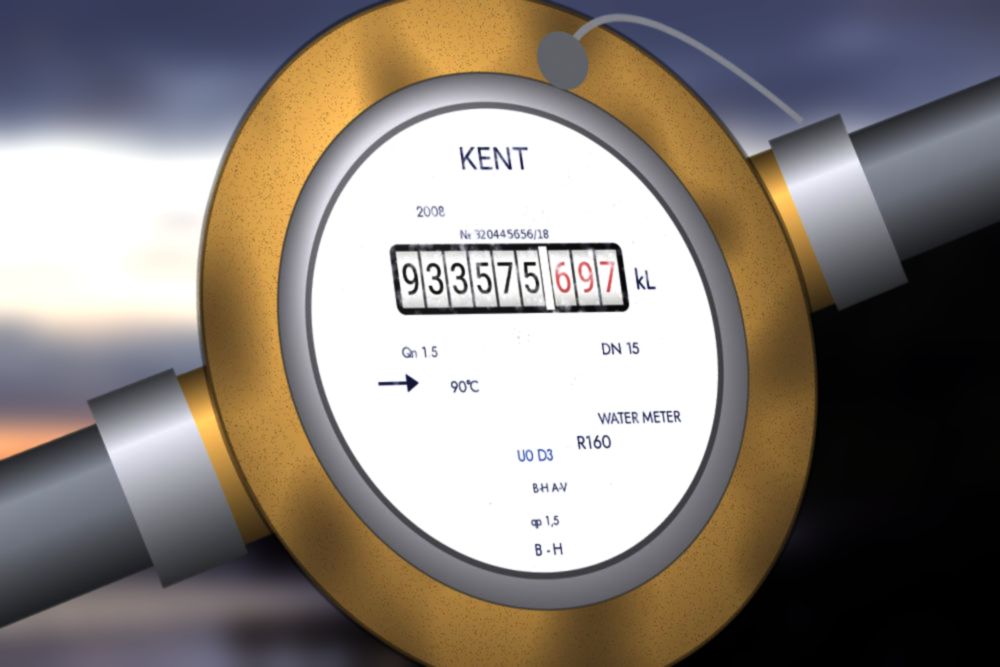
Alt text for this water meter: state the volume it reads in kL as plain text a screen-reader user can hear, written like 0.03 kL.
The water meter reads 933575.697 kL
